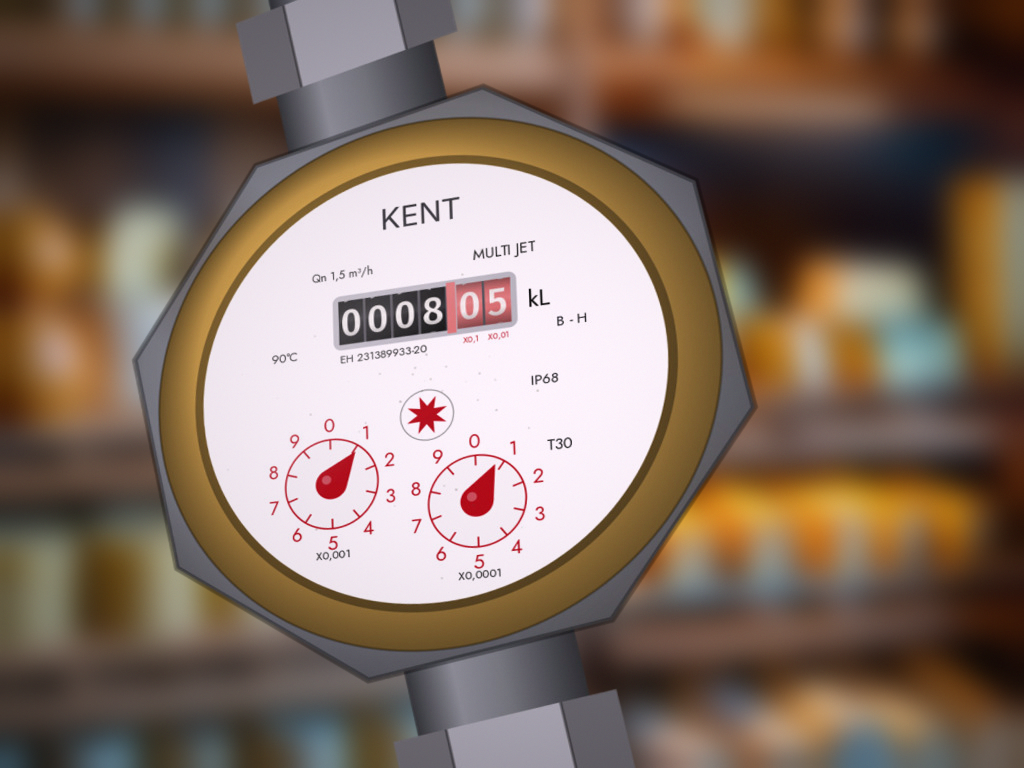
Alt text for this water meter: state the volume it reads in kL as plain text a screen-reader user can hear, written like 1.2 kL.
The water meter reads 8.0510 kL
